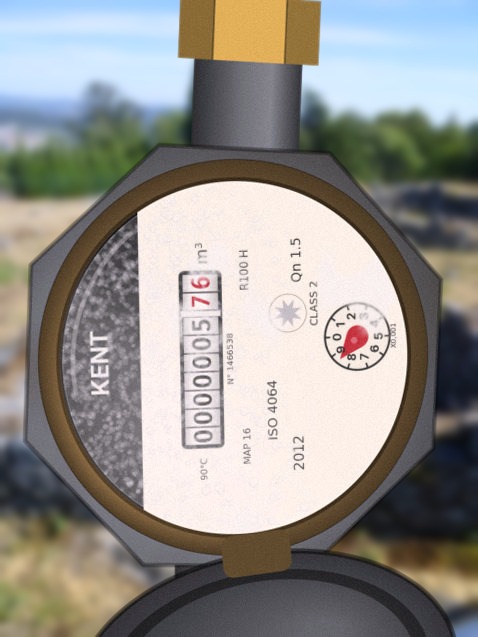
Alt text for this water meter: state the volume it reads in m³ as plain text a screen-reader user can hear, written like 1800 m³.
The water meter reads 5.768 m³
